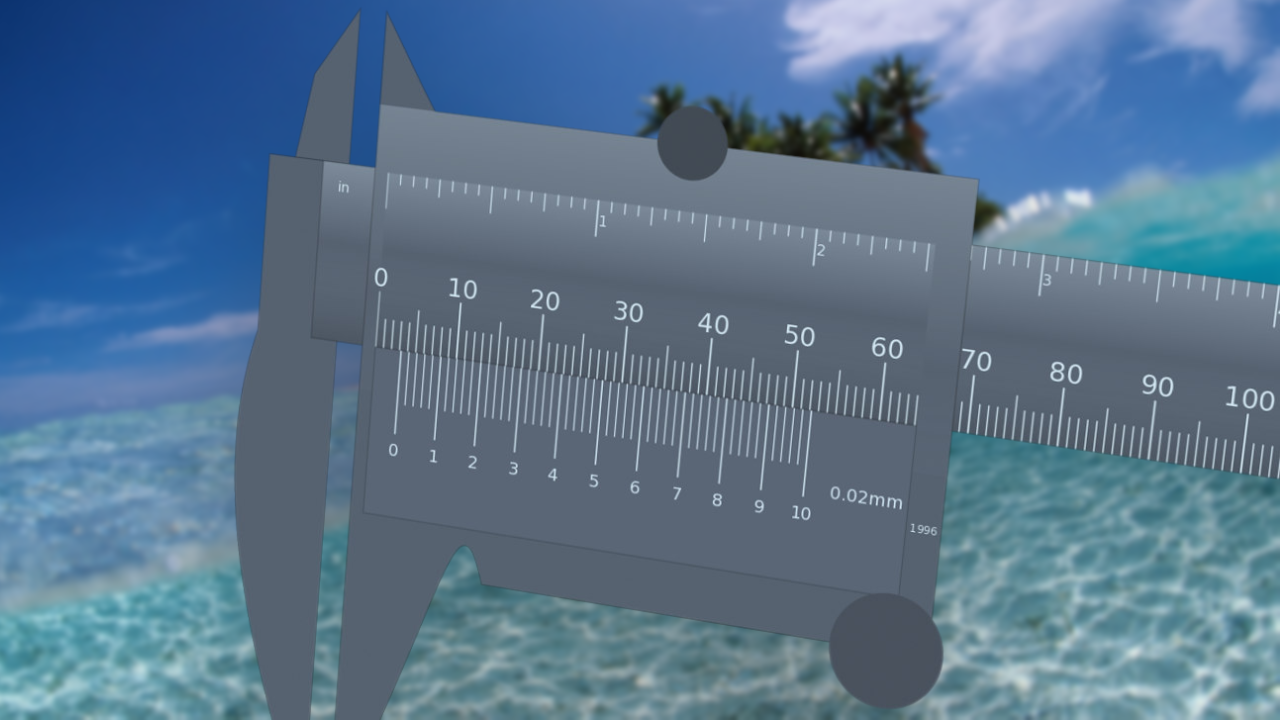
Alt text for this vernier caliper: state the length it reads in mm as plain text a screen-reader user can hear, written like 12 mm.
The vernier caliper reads 3.2 mm
